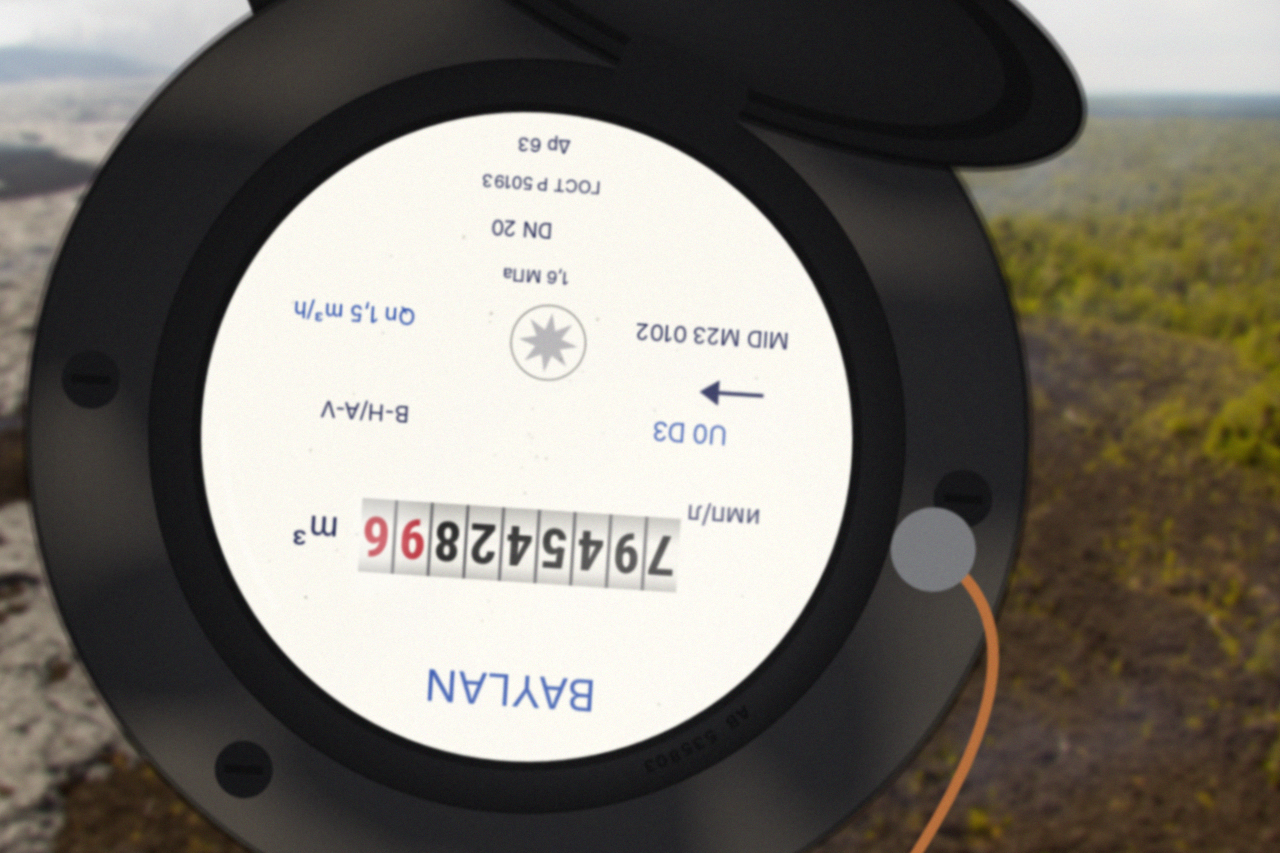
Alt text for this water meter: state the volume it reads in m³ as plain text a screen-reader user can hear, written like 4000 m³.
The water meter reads 7945428.96 m³
